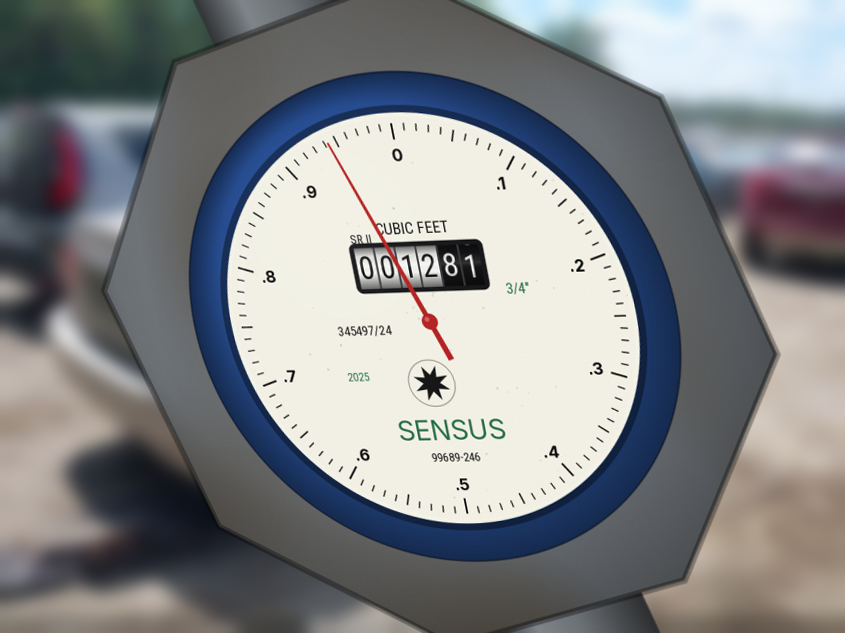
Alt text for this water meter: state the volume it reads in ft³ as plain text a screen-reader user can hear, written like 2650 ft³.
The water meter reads 1280.94 ft³
